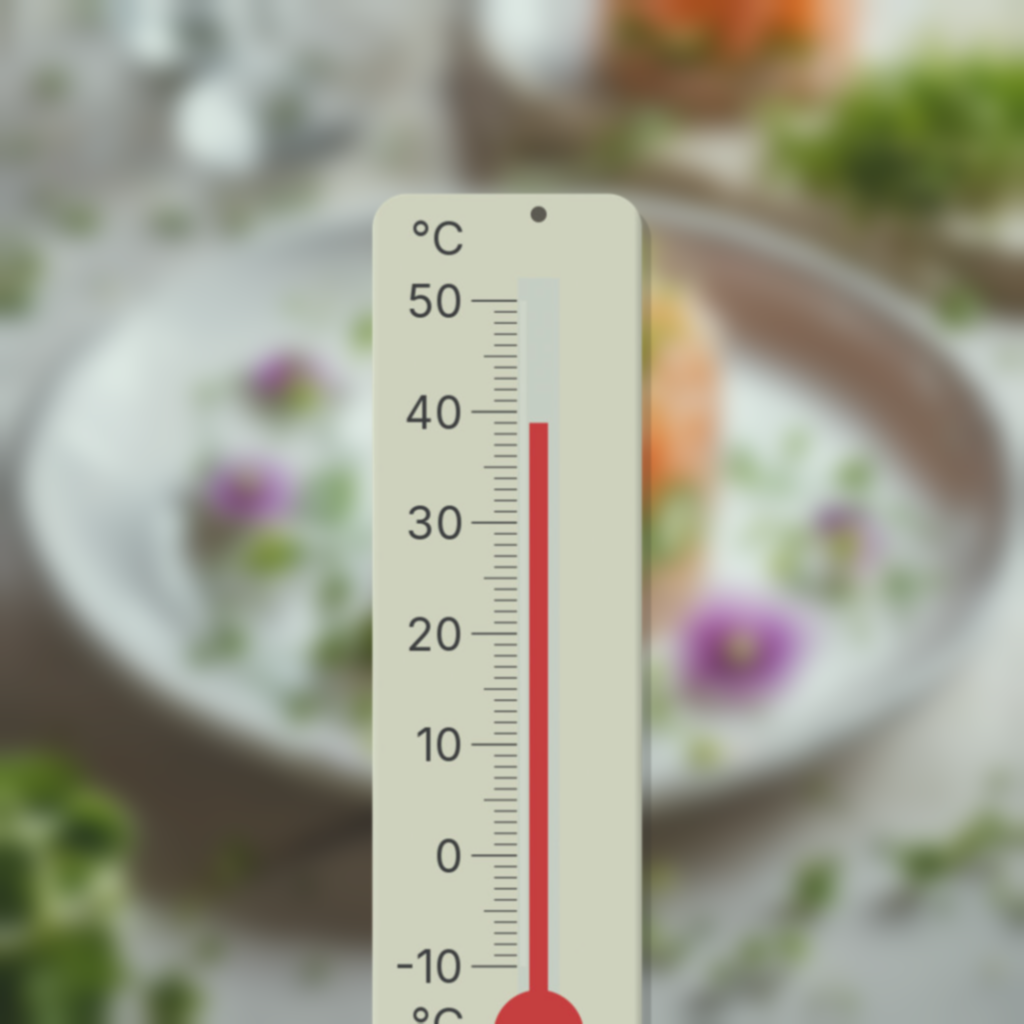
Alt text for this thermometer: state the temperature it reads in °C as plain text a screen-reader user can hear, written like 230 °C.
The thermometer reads 39 °C
